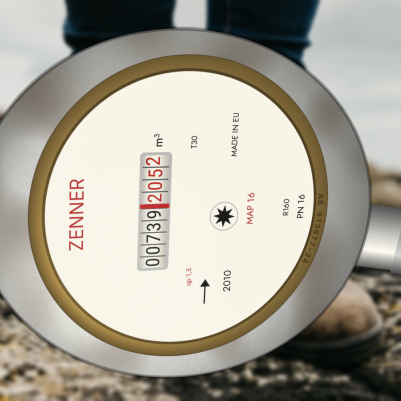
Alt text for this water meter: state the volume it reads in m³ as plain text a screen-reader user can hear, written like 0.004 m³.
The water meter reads 739.2052 m³
